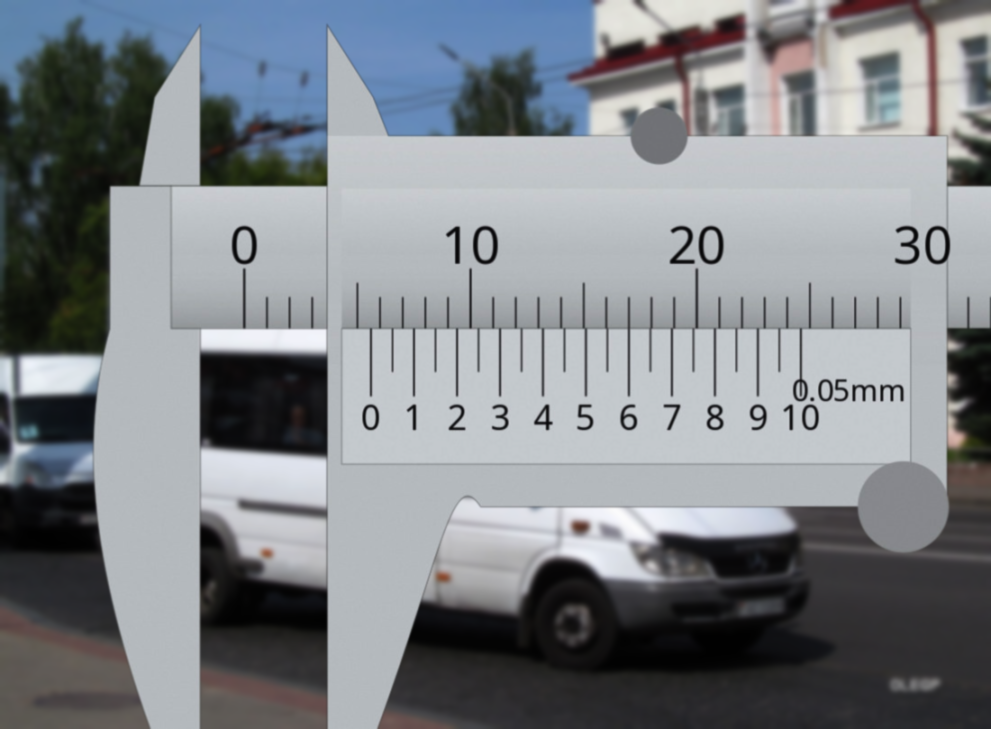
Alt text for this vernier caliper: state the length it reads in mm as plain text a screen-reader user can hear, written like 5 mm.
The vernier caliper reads 5.6 mm
